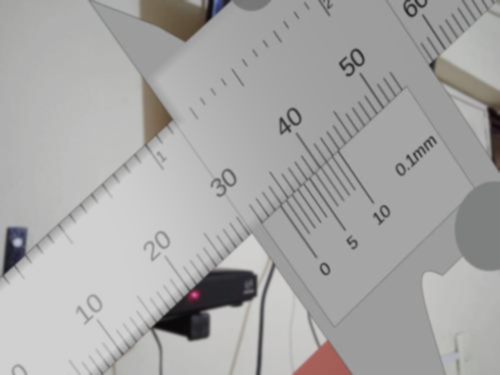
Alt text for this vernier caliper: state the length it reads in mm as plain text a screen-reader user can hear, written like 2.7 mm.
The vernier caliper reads 33.8 mm
